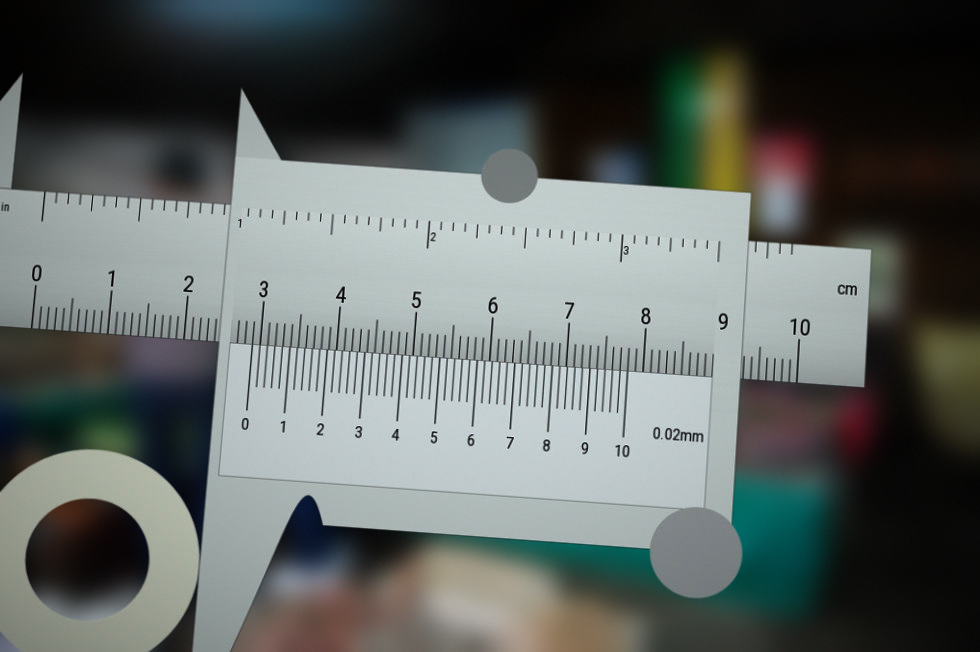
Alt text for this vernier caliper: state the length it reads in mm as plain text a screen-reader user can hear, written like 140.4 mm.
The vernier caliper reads 29.0 mm
